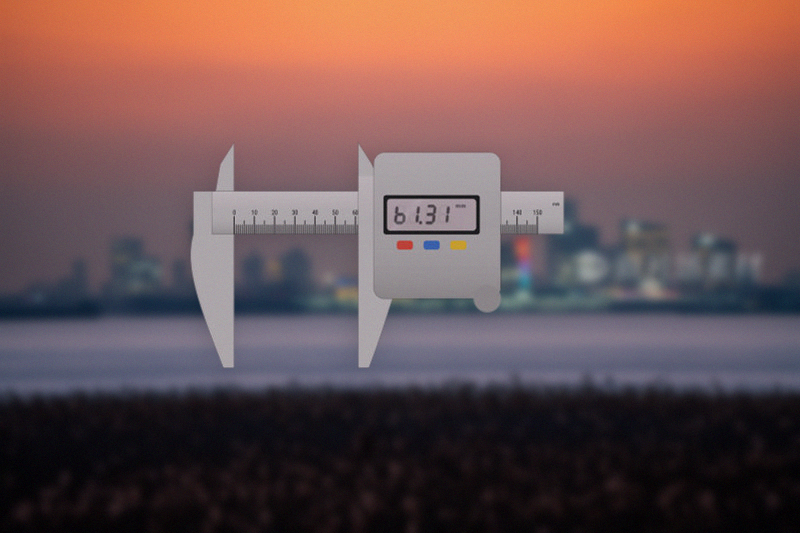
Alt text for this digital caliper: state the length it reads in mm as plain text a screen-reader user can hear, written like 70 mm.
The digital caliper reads 61.31 mm
